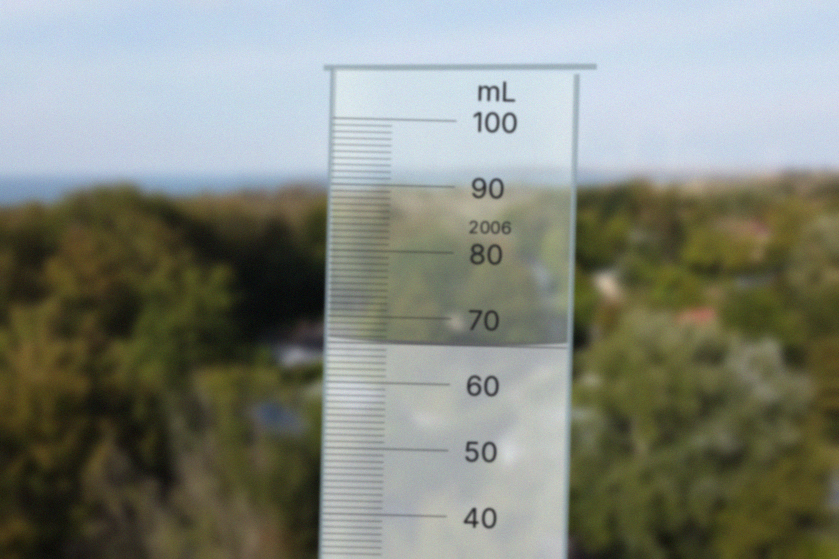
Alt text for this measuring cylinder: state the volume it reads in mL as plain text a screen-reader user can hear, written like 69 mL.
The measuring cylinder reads 66 mL
